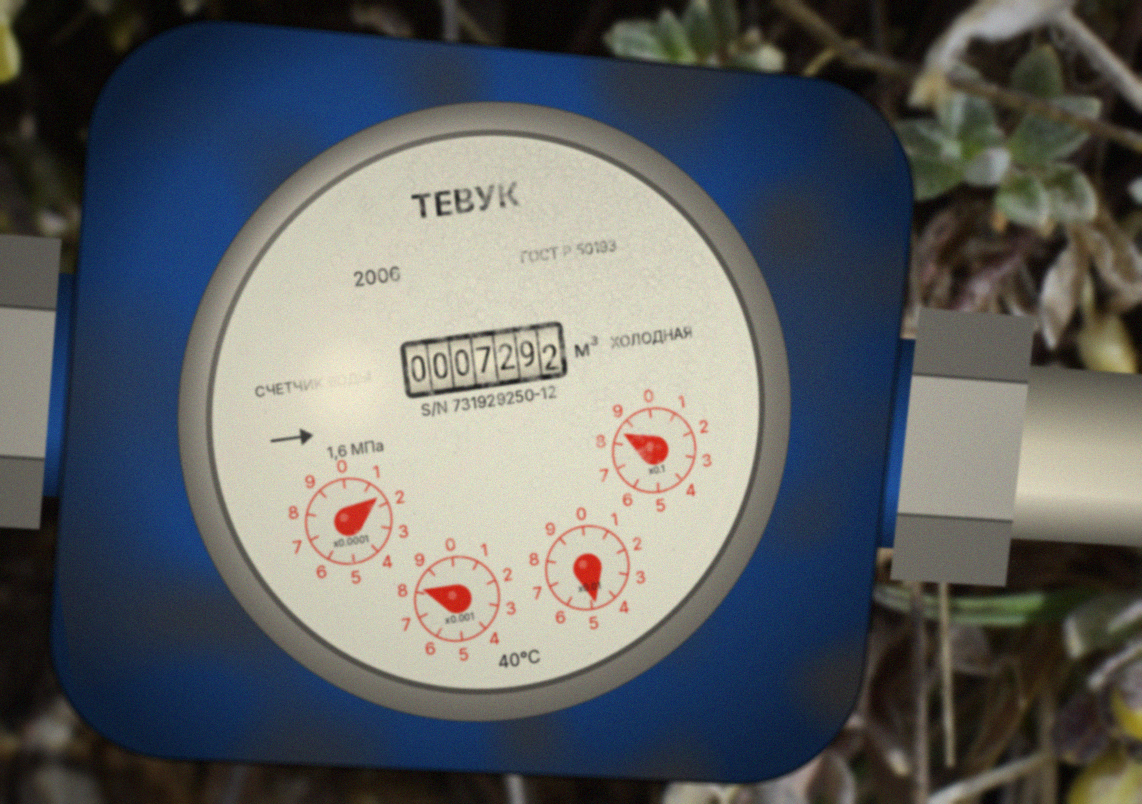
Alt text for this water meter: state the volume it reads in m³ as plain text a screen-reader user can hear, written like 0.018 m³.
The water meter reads 7291.8481 m³
